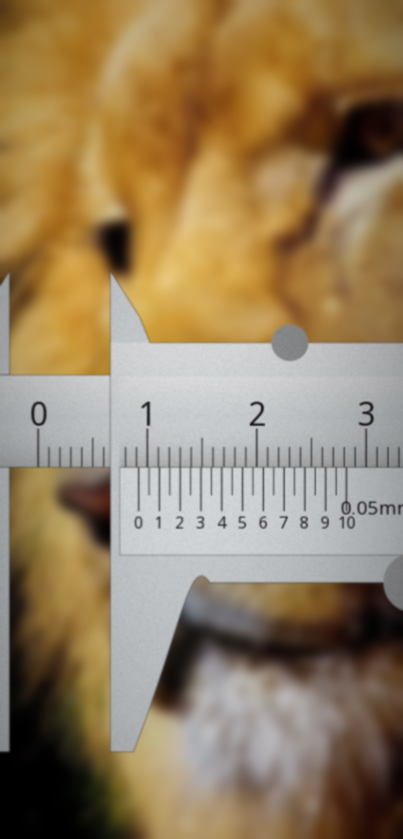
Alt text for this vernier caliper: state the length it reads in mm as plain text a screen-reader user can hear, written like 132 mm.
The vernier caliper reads 9.2 mm
